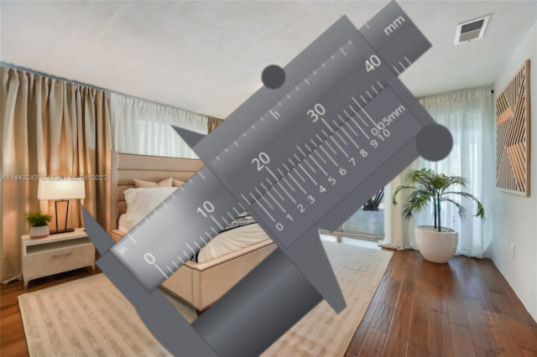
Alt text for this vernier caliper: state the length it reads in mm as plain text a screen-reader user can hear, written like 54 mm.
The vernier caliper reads 16.0 mm
